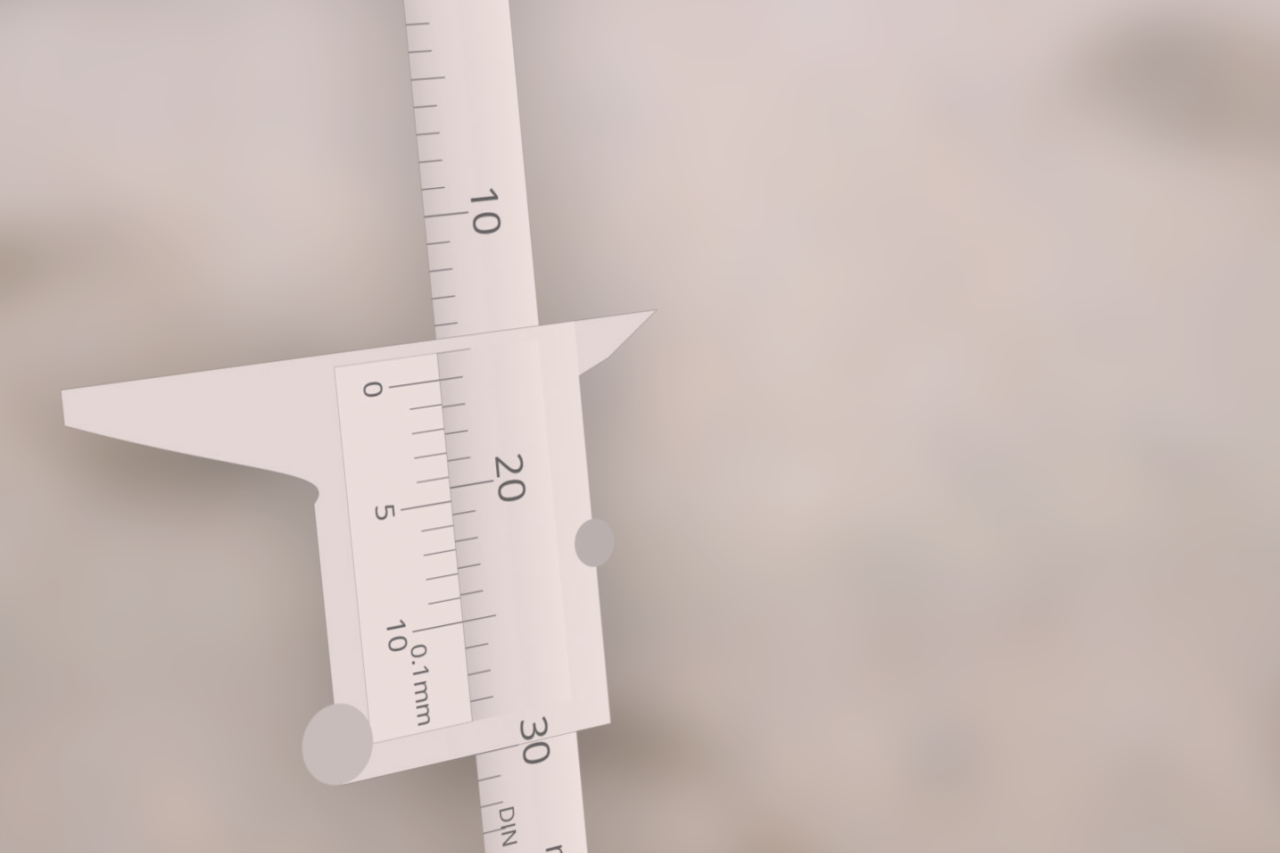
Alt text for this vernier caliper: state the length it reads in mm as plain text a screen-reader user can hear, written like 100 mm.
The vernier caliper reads 16.0 mm
